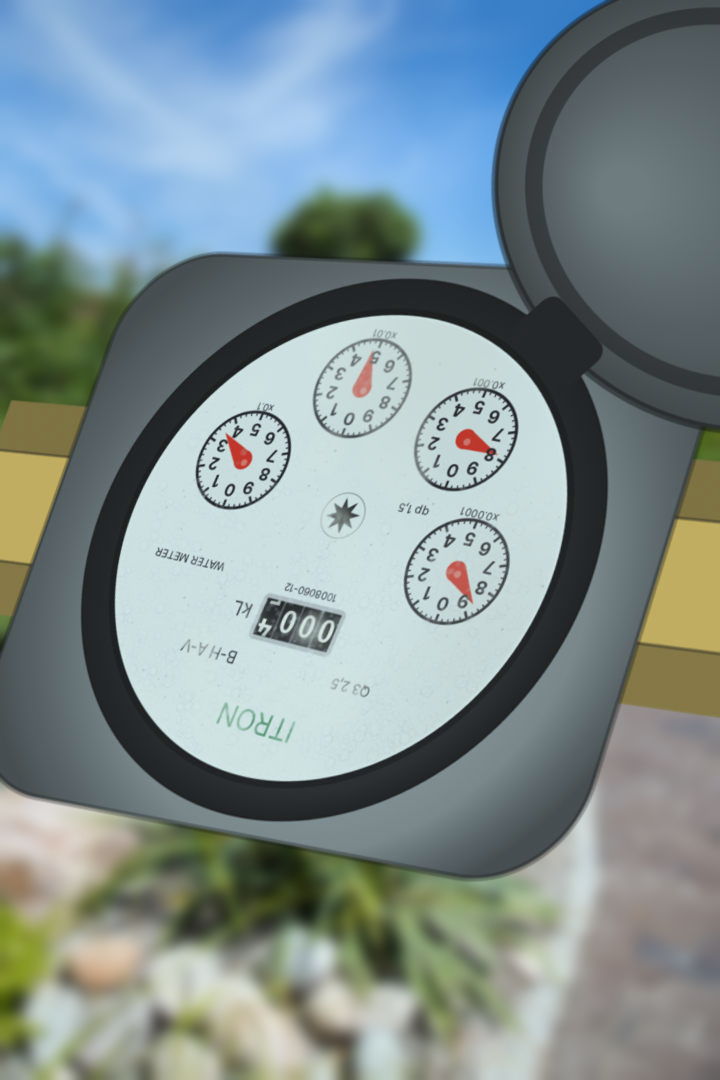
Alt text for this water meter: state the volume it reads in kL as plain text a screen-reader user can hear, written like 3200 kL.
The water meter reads 4.3478 kL
